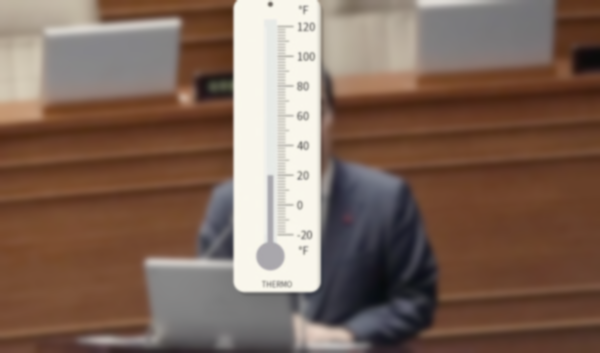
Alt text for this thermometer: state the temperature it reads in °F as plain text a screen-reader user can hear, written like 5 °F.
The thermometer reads 20 °F
